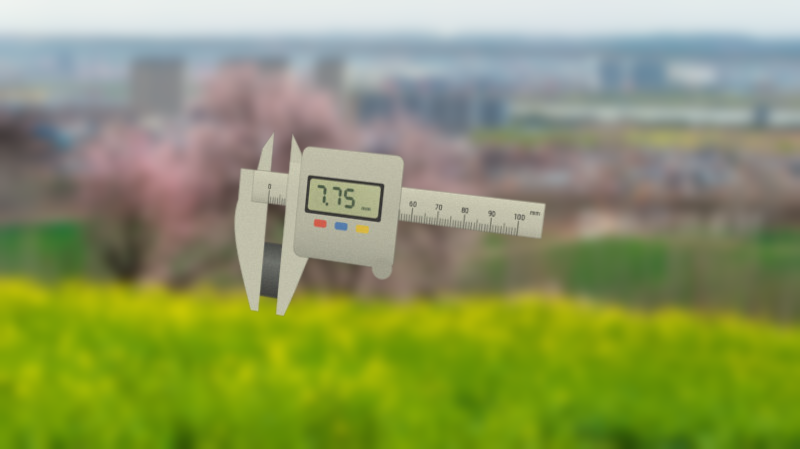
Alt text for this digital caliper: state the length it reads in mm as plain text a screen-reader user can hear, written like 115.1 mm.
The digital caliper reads 7.75 mm
